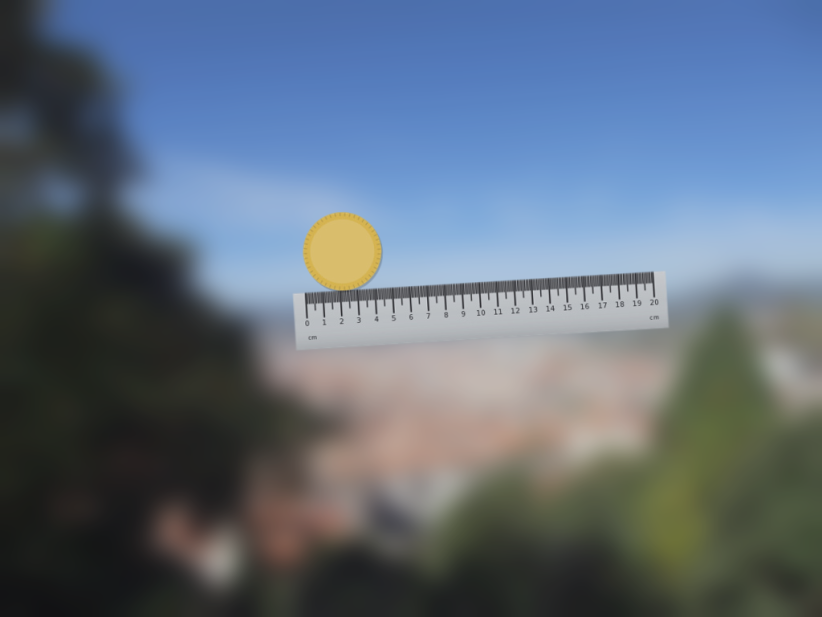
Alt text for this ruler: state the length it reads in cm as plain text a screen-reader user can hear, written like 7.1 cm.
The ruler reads 4.5 cm
